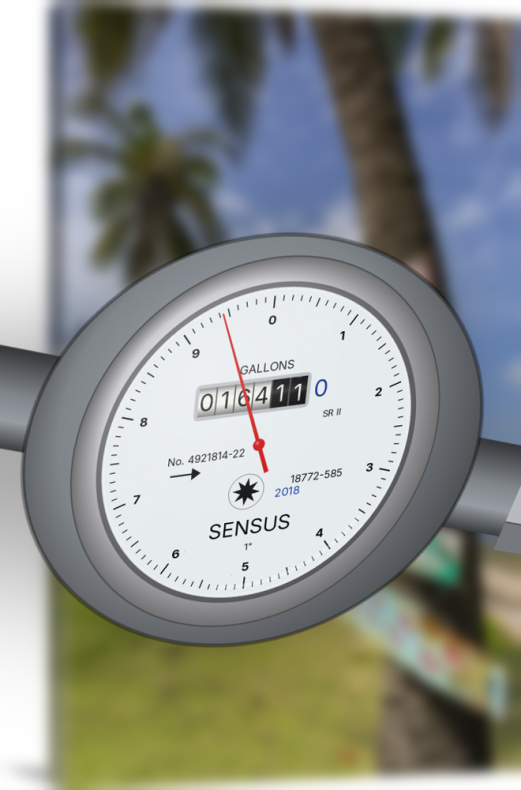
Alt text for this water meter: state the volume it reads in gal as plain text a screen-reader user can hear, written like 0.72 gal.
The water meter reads 164109.4 gal
